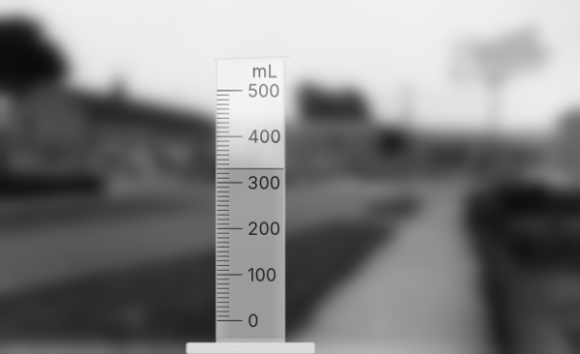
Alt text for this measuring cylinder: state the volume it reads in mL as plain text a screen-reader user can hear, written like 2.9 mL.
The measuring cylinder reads 330 mL
